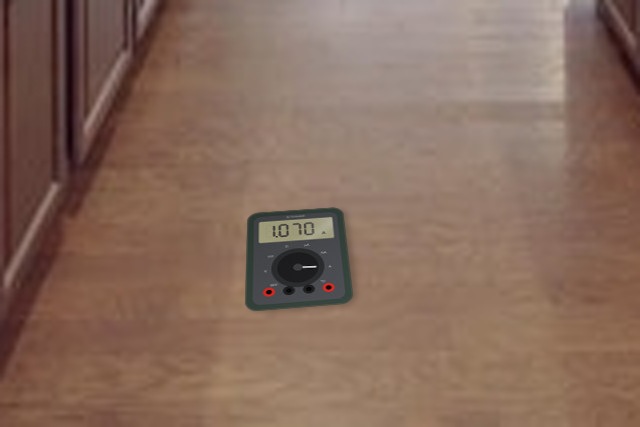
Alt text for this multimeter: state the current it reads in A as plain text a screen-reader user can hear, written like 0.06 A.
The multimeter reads 1.070 A
